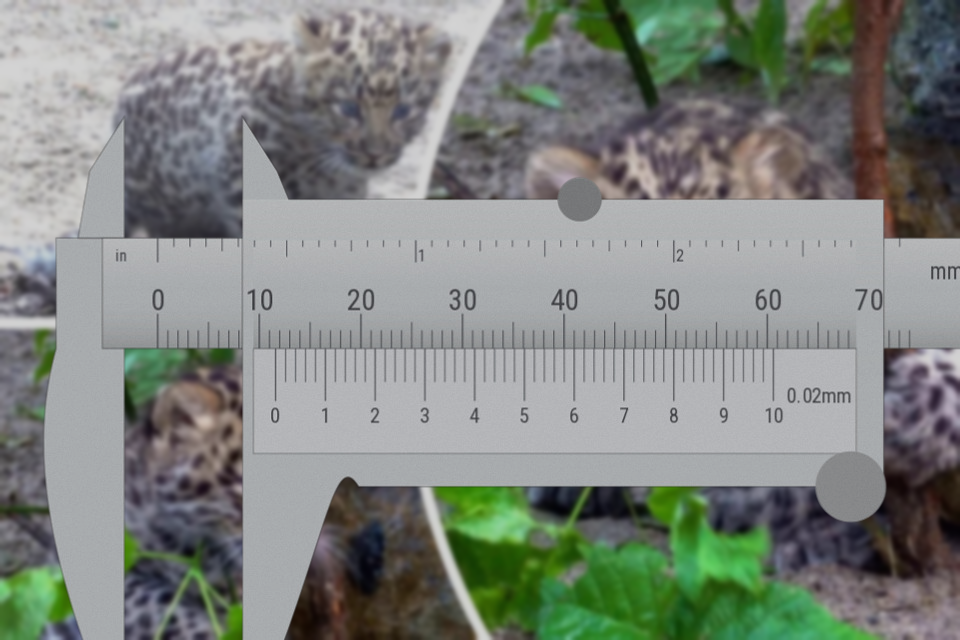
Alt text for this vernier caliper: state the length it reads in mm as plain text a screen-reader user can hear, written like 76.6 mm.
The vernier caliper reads 11.6 mm
